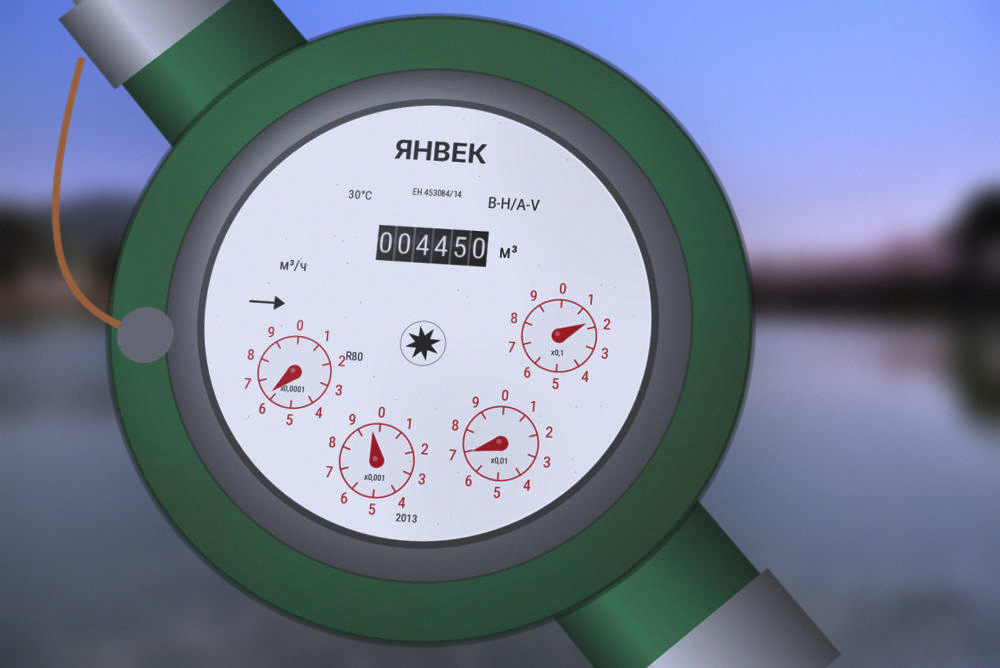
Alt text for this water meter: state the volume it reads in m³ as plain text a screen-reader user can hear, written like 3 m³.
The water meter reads 4450.1696 m³
